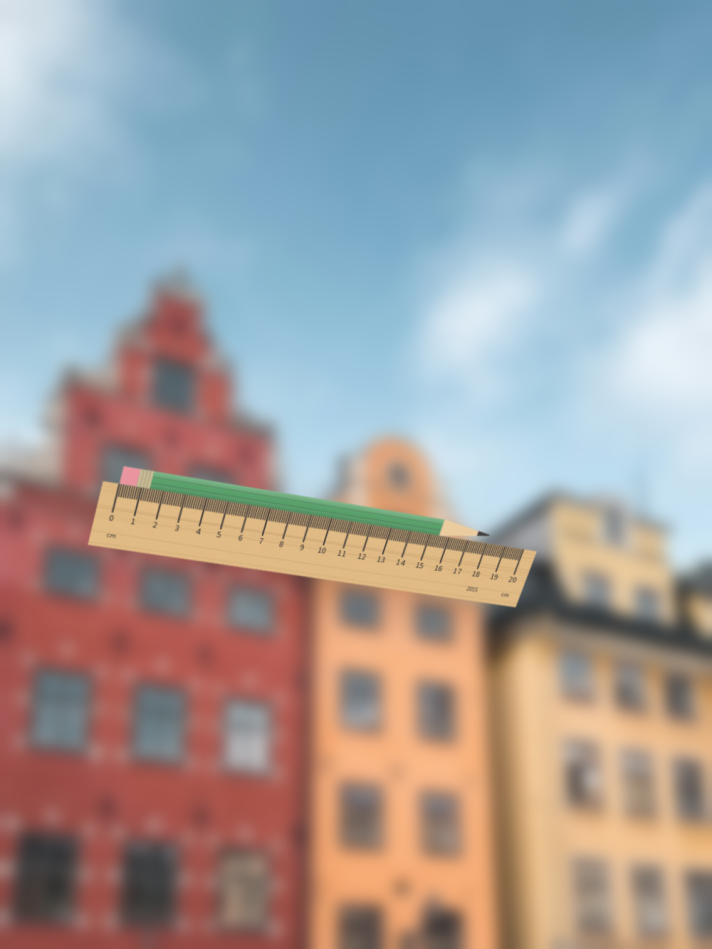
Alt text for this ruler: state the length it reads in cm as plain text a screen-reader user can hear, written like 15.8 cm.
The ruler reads 18 cm
